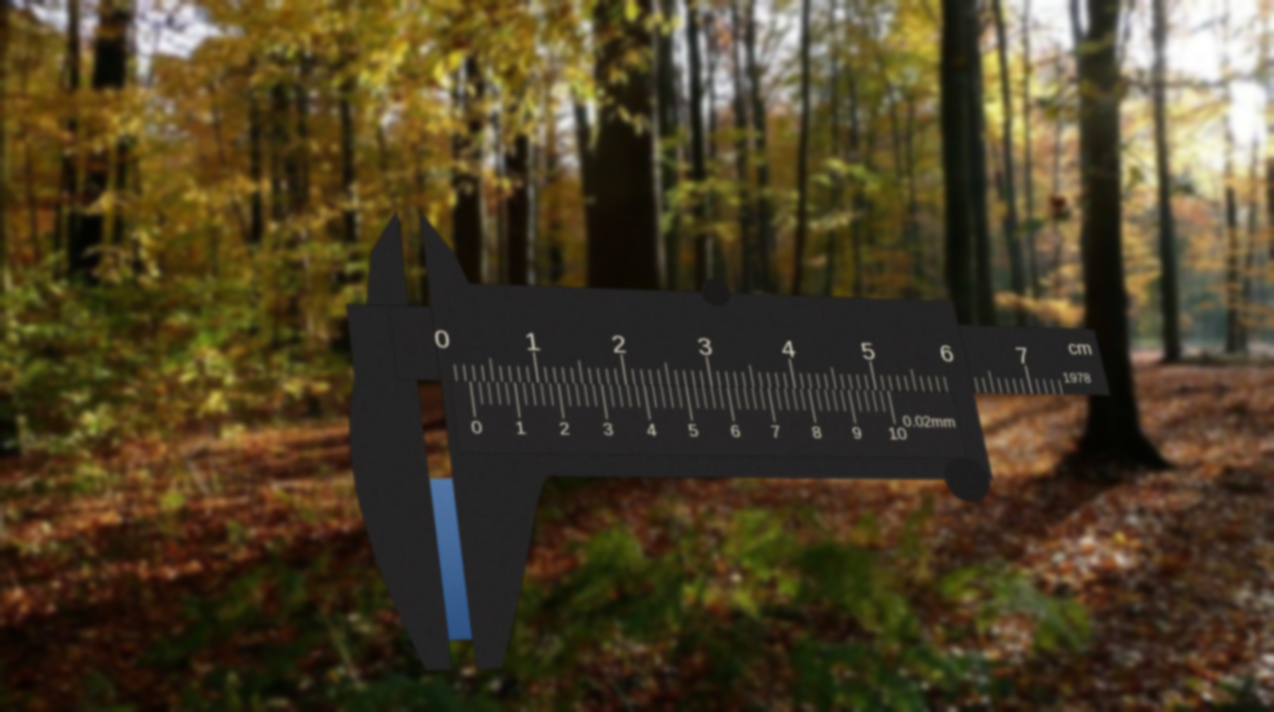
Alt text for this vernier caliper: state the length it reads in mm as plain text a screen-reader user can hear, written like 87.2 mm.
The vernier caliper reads 2.5 mm
